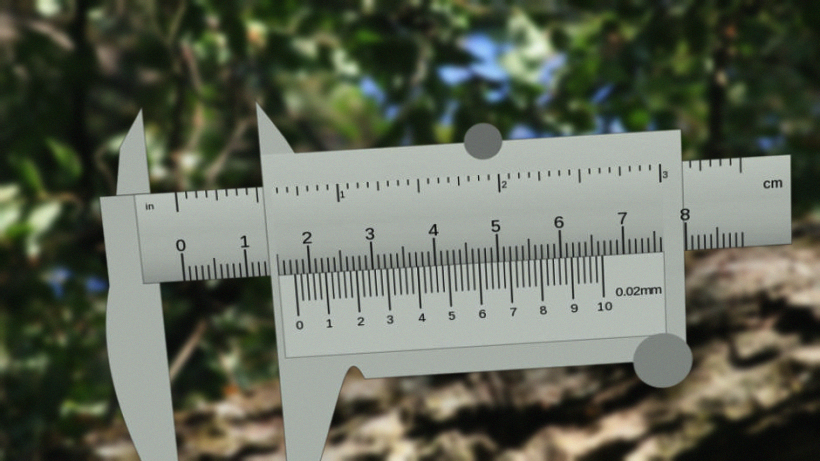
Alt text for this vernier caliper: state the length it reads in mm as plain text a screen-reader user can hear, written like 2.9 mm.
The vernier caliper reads 17.6 mm
